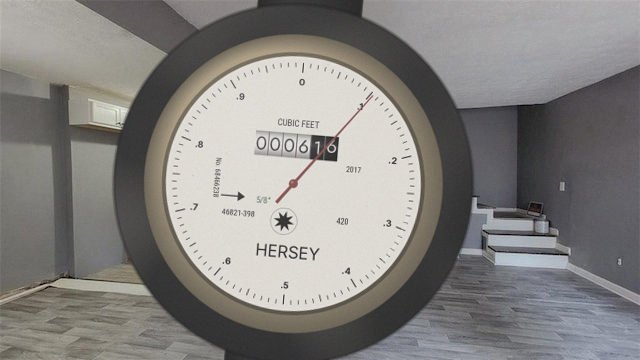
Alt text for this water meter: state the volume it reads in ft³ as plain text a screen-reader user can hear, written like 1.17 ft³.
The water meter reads 616.10 ft³
